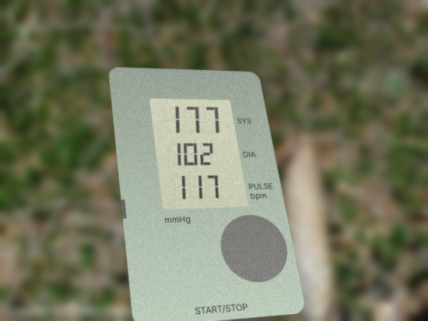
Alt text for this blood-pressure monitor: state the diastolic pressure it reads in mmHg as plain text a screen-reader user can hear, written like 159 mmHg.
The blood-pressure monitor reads 102 mmHg
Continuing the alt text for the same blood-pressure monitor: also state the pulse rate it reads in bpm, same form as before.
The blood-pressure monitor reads 117 bpm
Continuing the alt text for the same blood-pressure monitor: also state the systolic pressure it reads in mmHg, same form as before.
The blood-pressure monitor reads 177 mmHg
